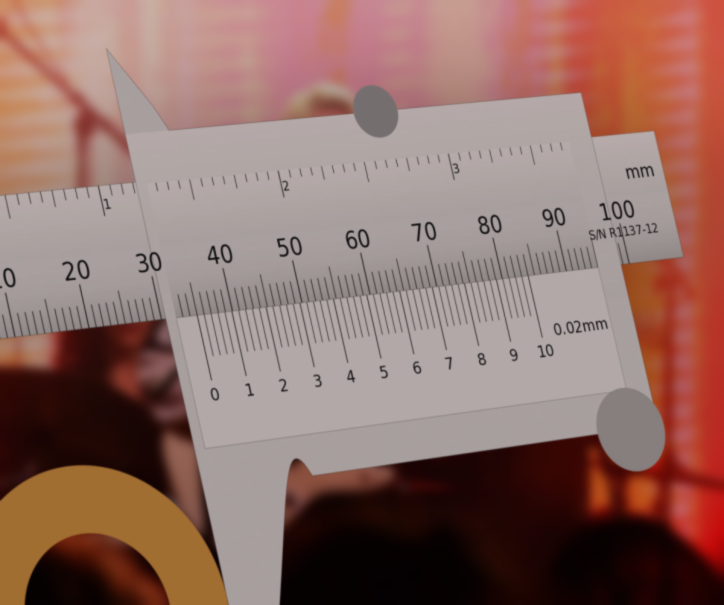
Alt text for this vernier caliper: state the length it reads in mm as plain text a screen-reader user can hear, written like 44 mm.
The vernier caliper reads 35.0 mm
